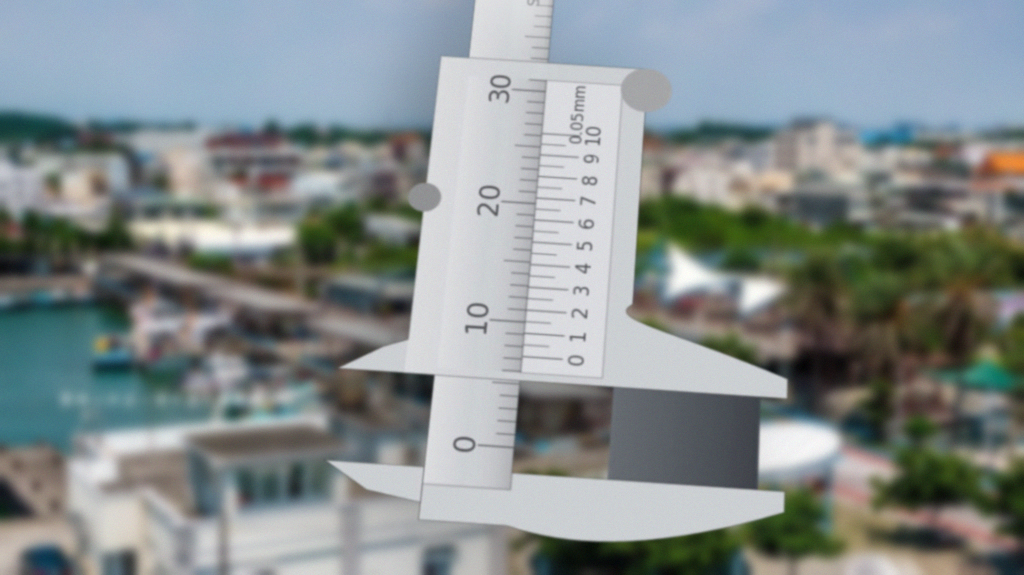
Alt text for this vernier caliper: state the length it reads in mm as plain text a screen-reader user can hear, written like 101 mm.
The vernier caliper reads 7.2 mm
